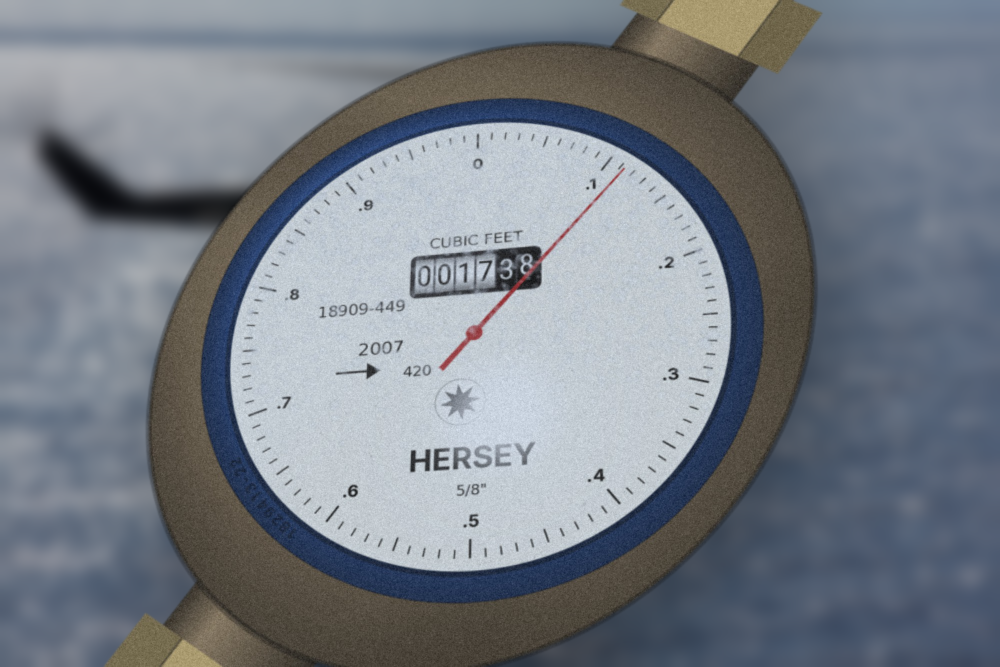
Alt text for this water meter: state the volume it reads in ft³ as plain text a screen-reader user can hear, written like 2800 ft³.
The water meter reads 1738.11 ft³
